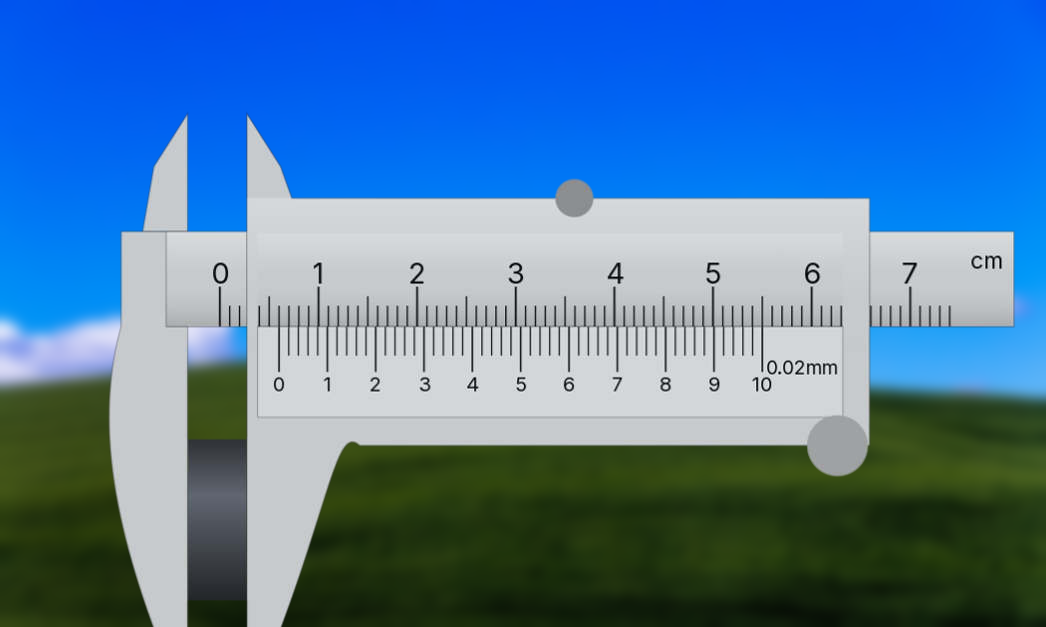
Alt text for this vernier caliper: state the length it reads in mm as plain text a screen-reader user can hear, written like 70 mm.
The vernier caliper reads 6.0 mm
